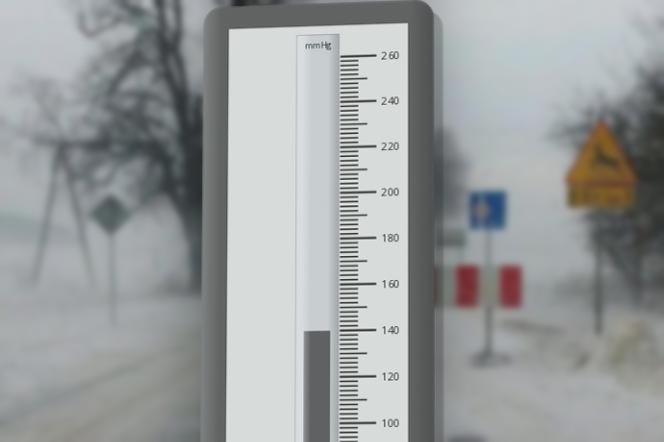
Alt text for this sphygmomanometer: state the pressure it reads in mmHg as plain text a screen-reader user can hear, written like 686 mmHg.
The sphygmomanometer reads 140 mmHg
